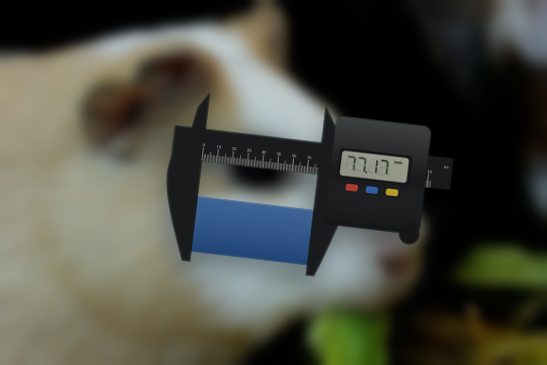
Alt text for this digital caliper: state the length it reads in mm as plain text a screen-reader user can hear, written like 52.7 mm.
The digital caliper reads 77.17 mm
